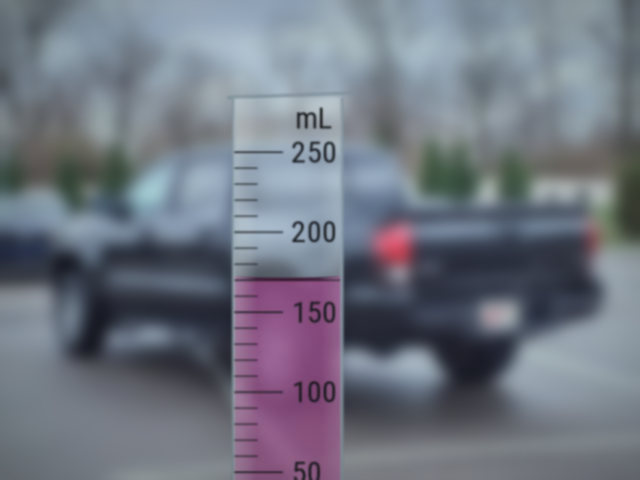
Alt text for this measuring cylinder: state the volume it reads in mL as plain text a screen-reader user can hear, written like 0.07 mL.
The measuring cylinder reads 170 mL
